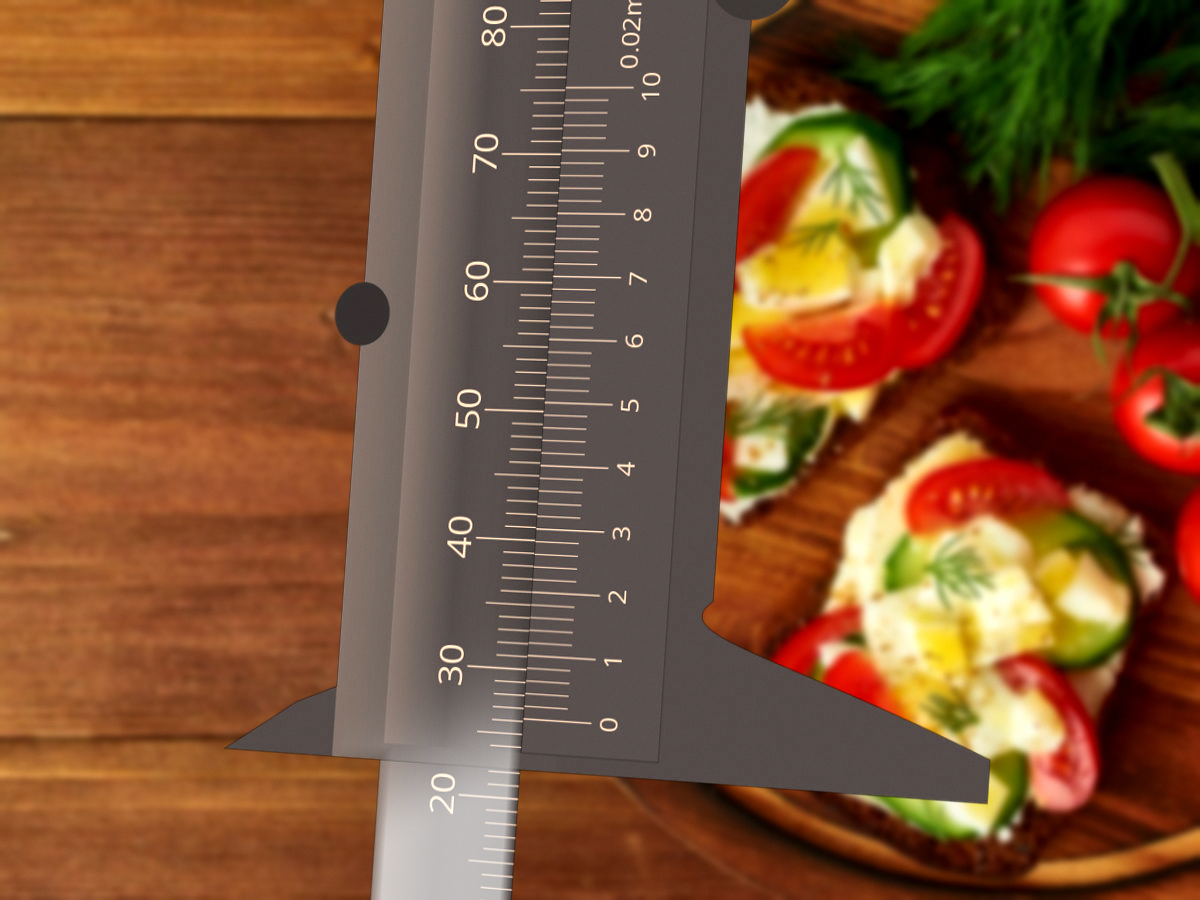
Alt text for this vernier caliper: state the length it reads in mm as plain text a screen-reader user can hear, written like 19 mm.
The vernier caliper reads 26.2 mm
